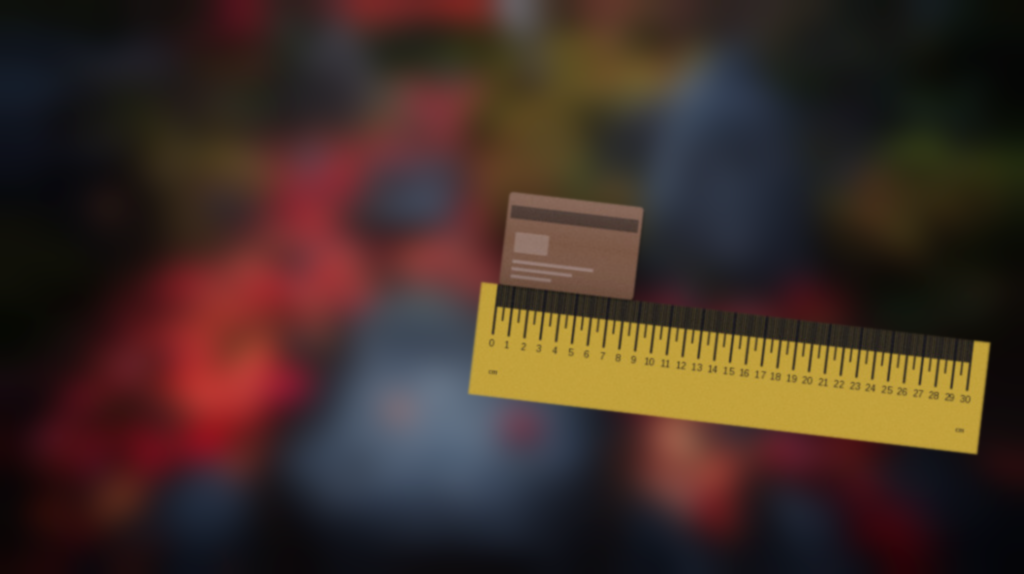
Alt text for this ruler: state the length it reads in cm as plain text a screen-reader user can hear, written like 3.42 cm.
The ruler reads 8.5 cm
